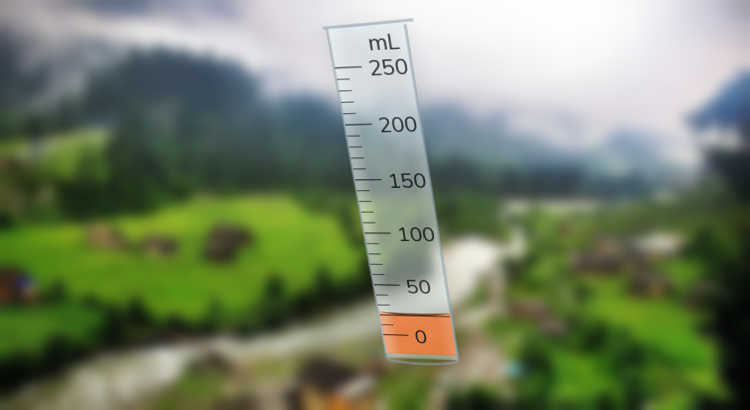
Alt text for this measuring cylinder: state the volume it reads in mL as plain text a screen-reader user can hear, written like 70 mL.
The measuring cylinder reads 20 mL
